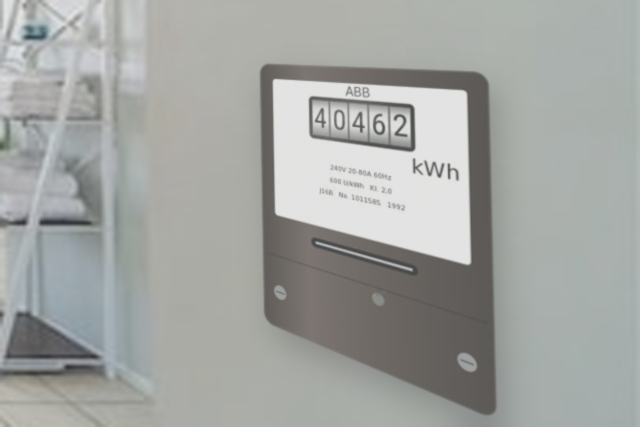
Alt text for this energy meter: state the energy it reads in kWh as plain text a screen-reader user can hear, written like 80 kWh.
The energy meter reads 40462 kWh
